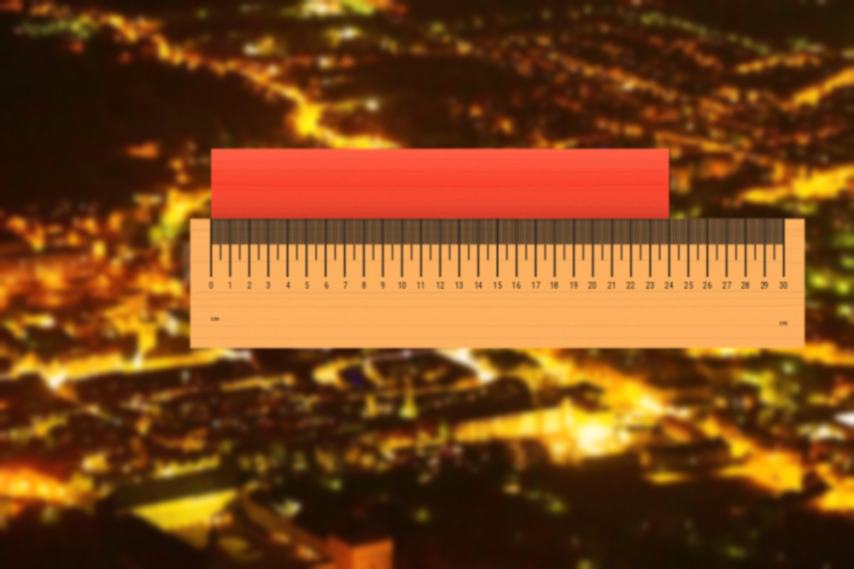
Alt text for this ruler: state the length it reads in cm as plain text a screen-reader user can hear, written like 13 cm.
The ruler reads 24 cm
